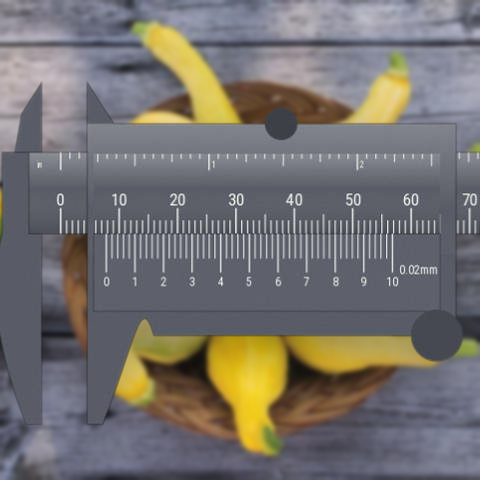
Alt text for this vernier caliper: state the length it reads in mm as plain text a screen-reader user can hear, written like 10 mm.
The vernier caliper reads 7.8 mm
